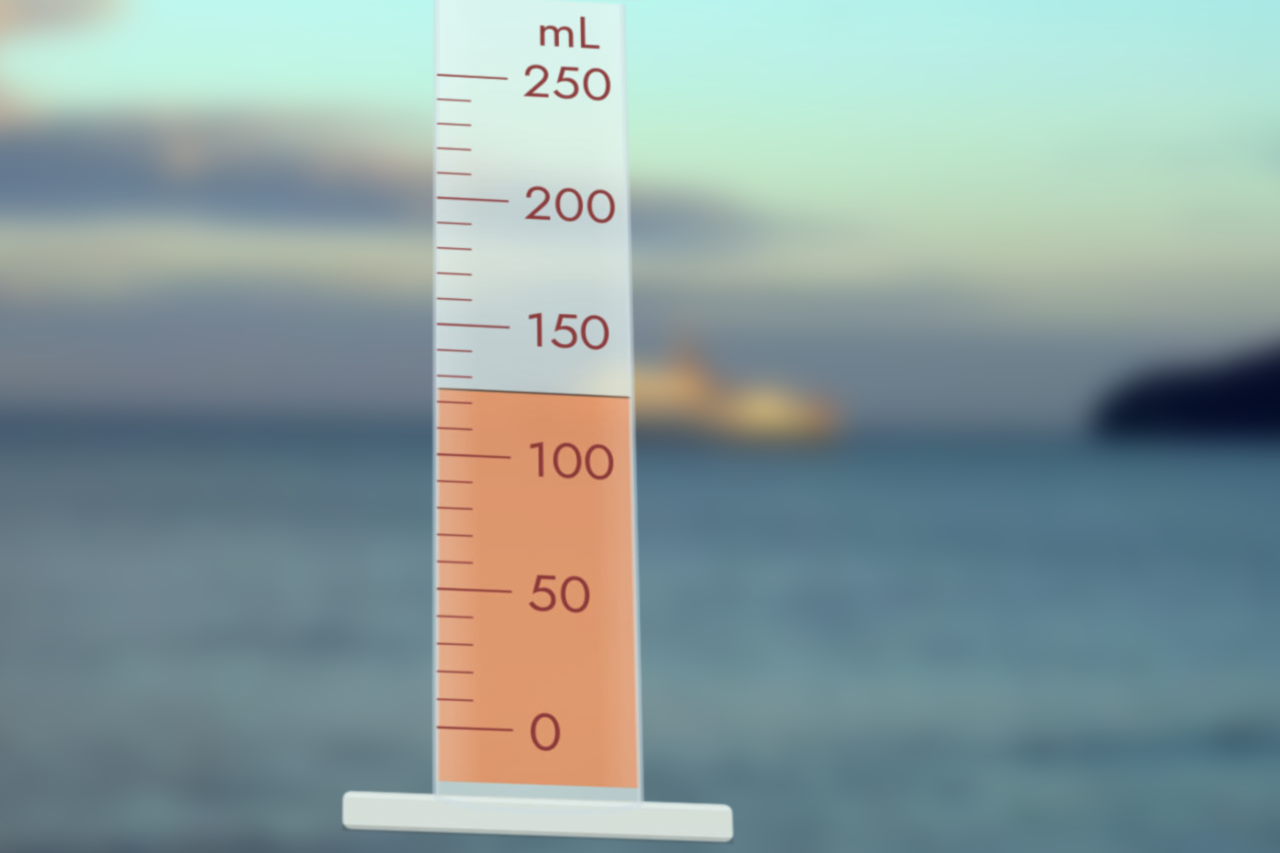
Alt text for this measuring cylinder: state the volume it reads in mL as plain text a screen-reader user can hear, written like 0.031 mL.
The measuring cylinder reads 125 mL
